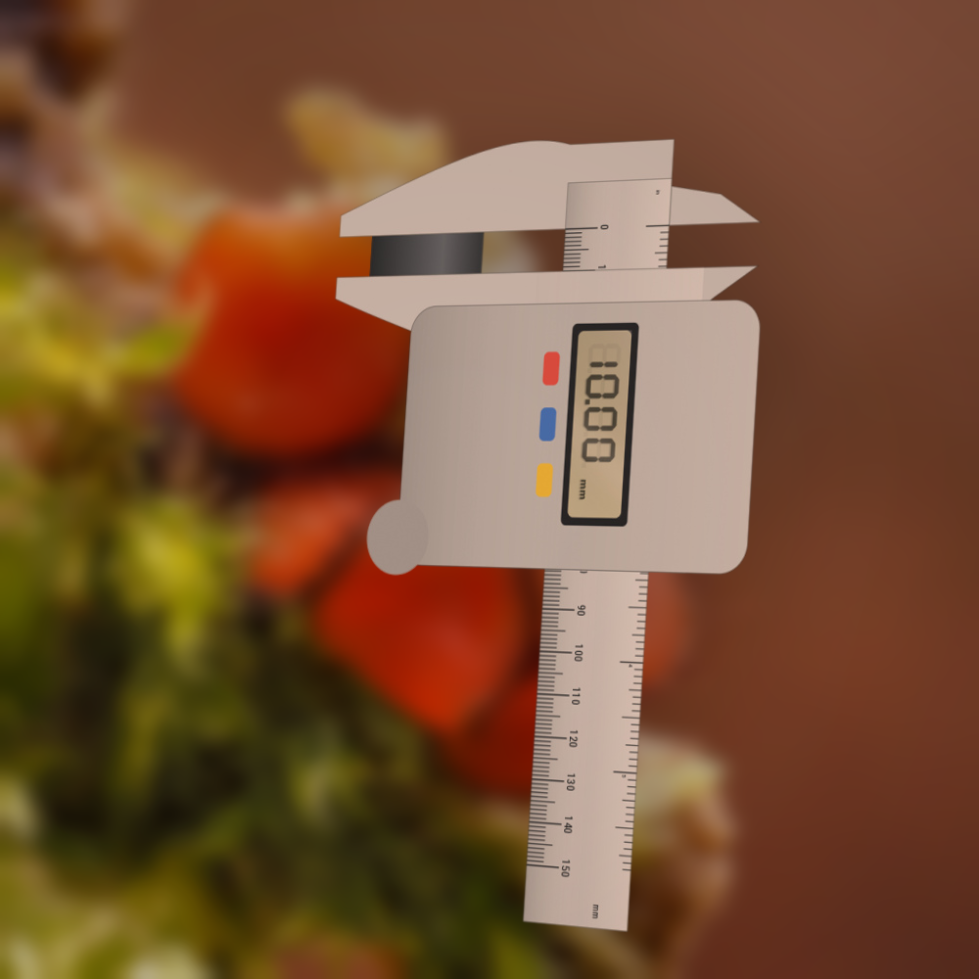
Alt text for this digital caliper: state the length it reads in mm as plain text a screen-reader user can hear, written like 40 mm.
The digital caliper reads 10.00 mm
